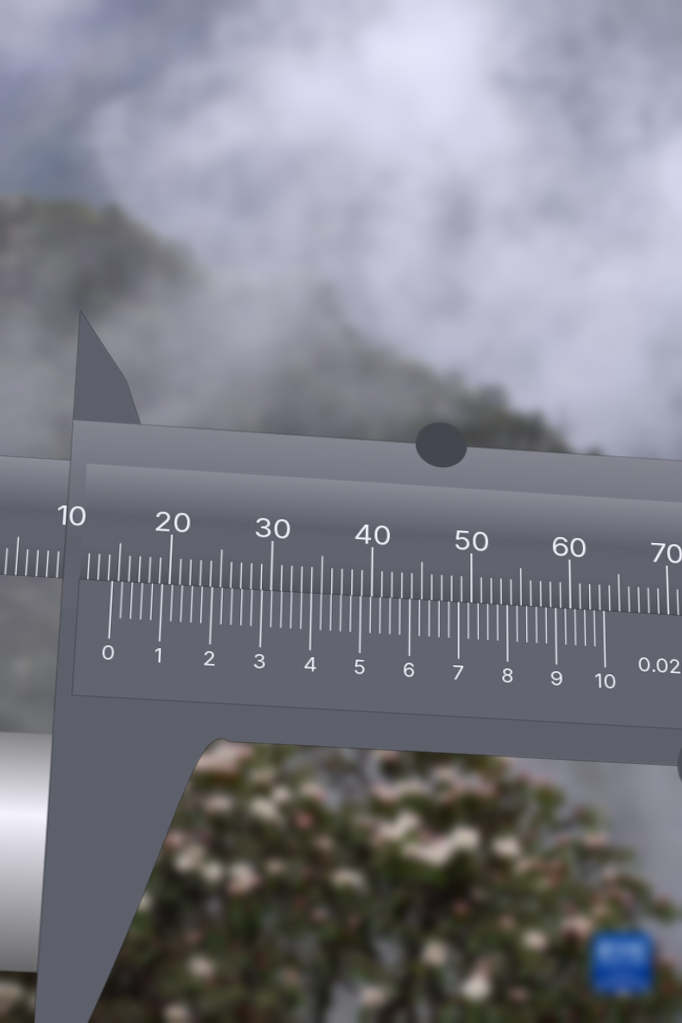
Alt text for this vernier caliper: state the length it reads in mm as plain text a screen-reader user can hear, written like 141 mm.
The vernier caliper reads 14.4 mm
